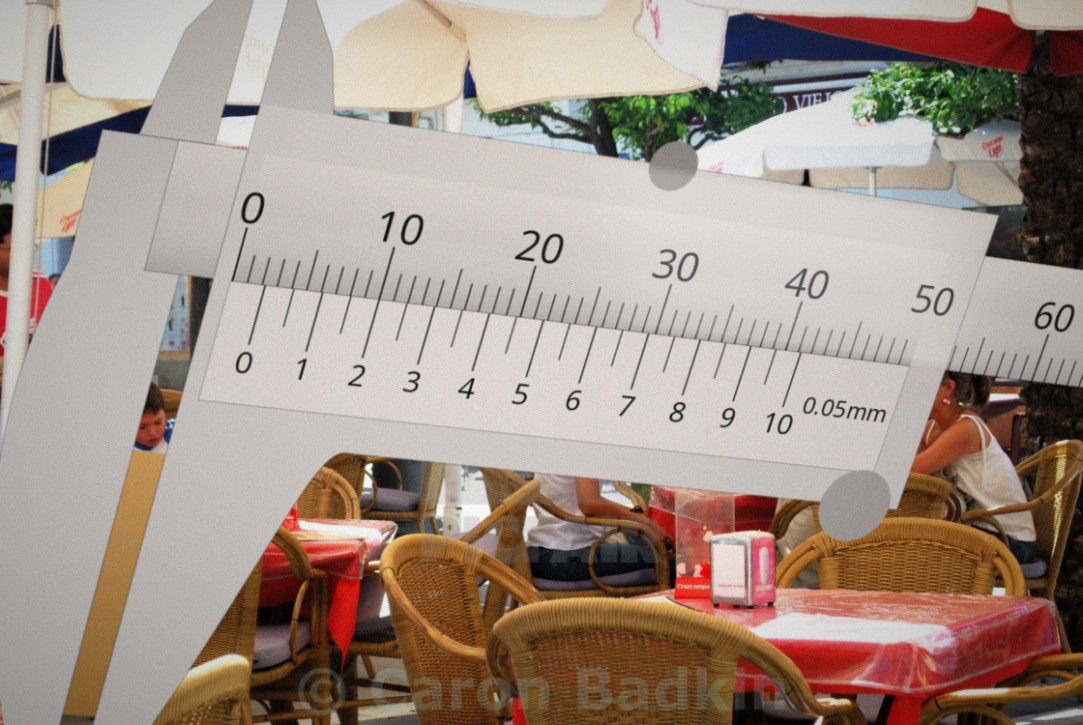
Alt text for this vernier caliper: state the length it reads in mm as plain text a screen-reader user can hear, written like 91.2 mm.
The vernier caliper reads 2.2 mm
